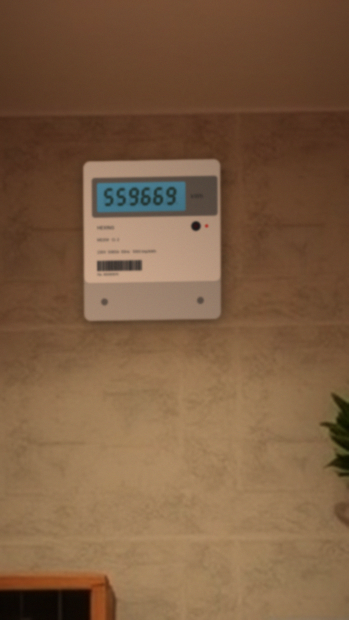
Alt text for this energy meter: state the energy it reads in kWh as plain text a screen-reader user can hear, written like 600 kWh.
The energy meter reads 559669 kWh
